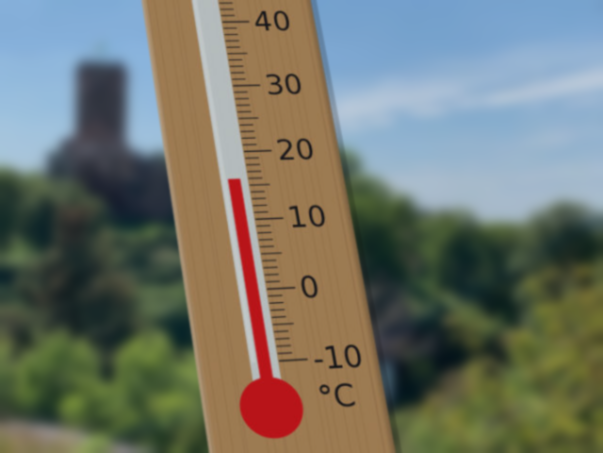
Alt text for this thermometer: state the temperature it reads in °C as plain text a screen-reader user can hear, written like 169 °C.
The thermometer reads 16 °C
